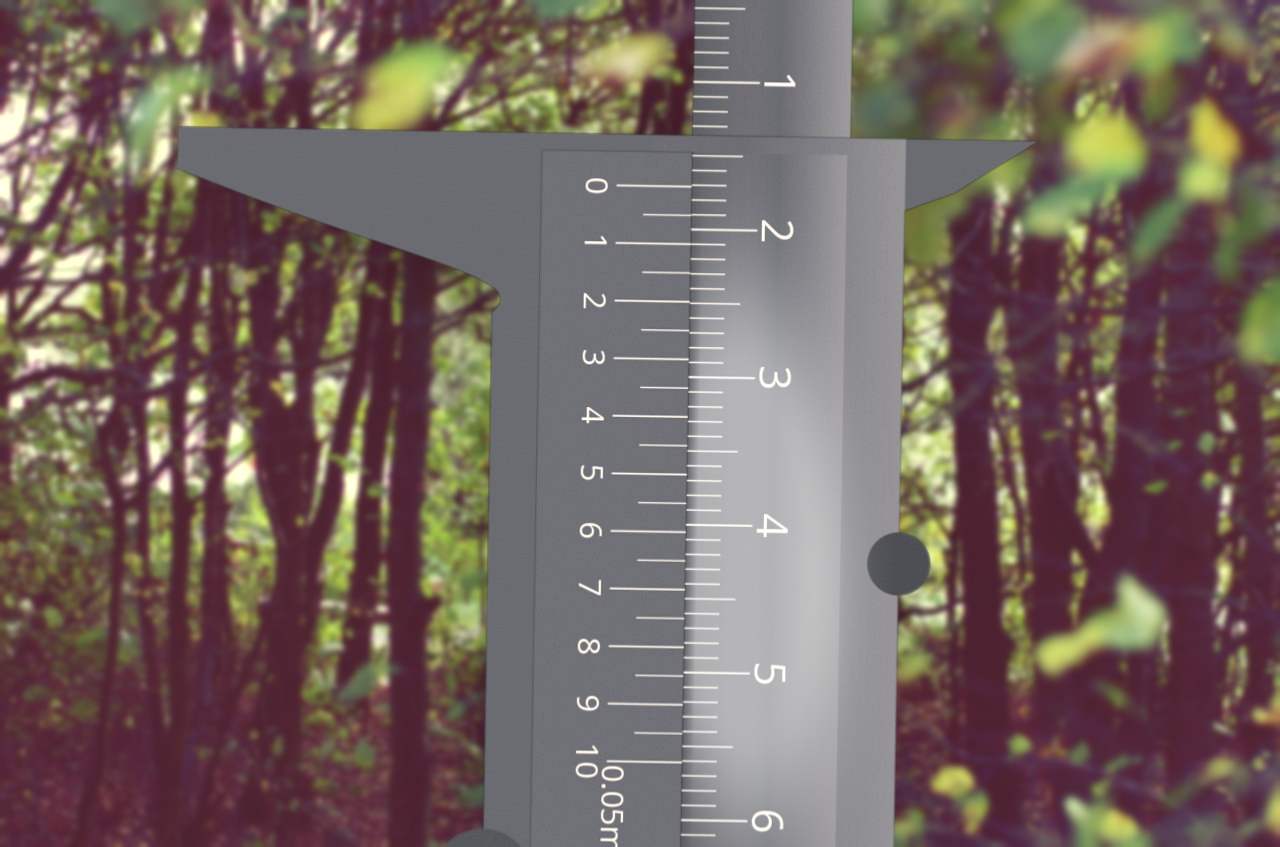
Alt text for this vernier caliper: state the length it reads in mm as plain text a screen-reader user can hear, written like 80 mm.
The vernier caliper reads 17.1 mm
